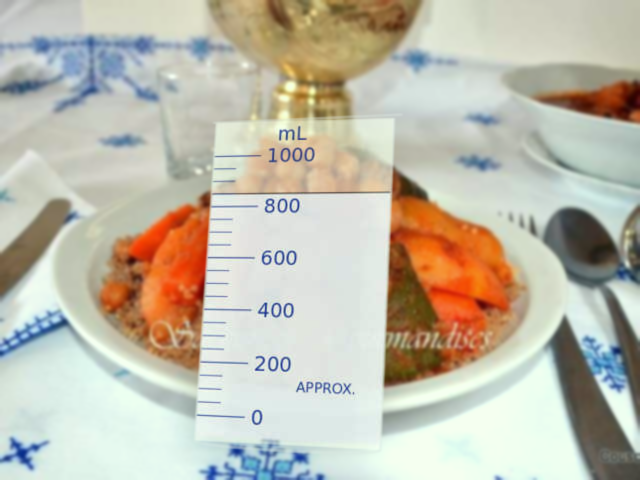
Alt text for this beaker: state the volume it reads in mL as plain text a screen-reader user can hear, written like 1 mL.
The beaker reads 850 mL
